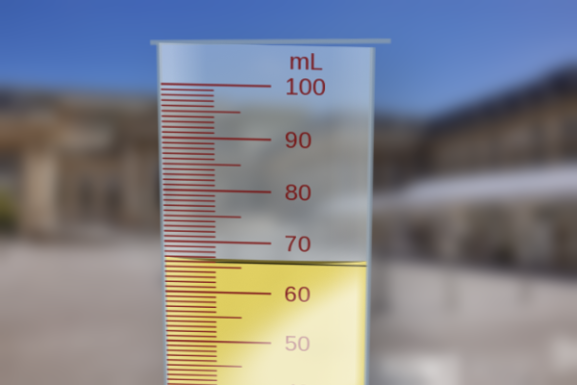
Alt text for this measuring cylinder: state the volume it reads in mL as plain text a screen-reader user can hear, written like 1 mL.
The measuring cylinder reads 66 mL
